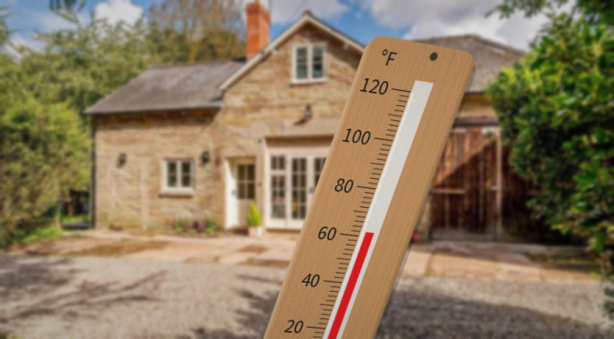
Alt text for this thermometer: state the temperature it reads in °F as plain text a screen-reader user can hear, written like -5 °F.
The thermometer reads 62 °F
